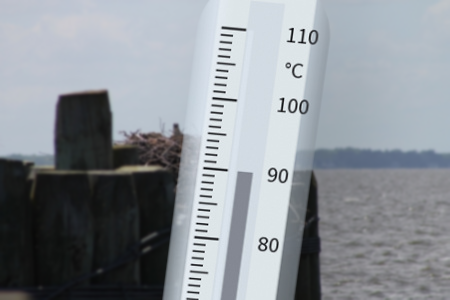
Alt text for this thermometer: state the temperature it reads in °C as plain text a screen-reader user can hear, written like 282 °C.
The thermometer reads 90 °C
